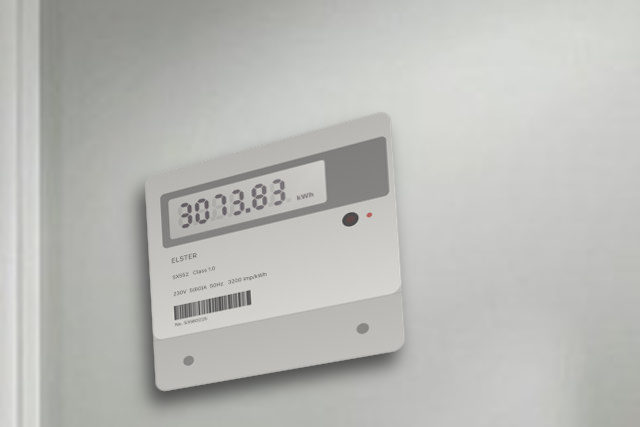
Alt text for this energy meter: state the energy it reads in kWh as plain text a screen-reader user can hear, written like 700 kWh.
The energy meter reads 3073.83 kWh
